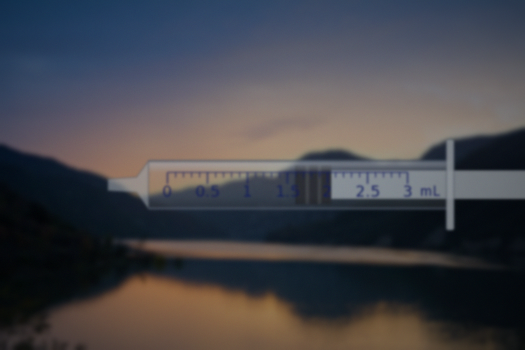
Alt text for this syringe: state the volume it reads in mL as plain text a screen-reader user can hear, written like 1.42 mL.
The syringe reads 1.6 mL
